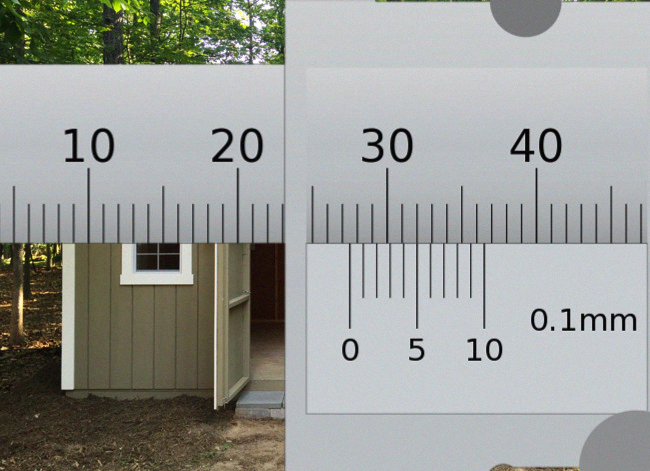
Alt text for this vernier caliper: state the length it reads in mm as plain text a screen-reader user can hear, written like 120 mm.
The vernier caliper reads 27.5 mm
